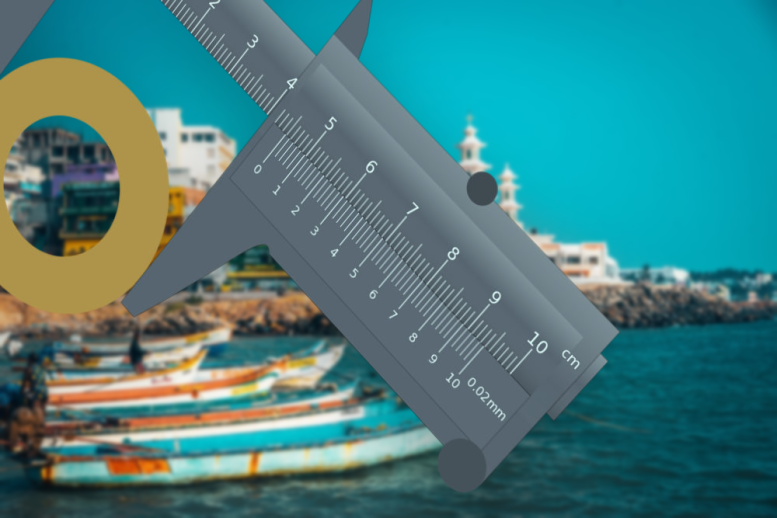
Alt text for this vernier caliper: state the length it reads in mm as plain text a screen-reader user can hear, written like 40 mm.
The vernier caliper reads 44.8 mm
